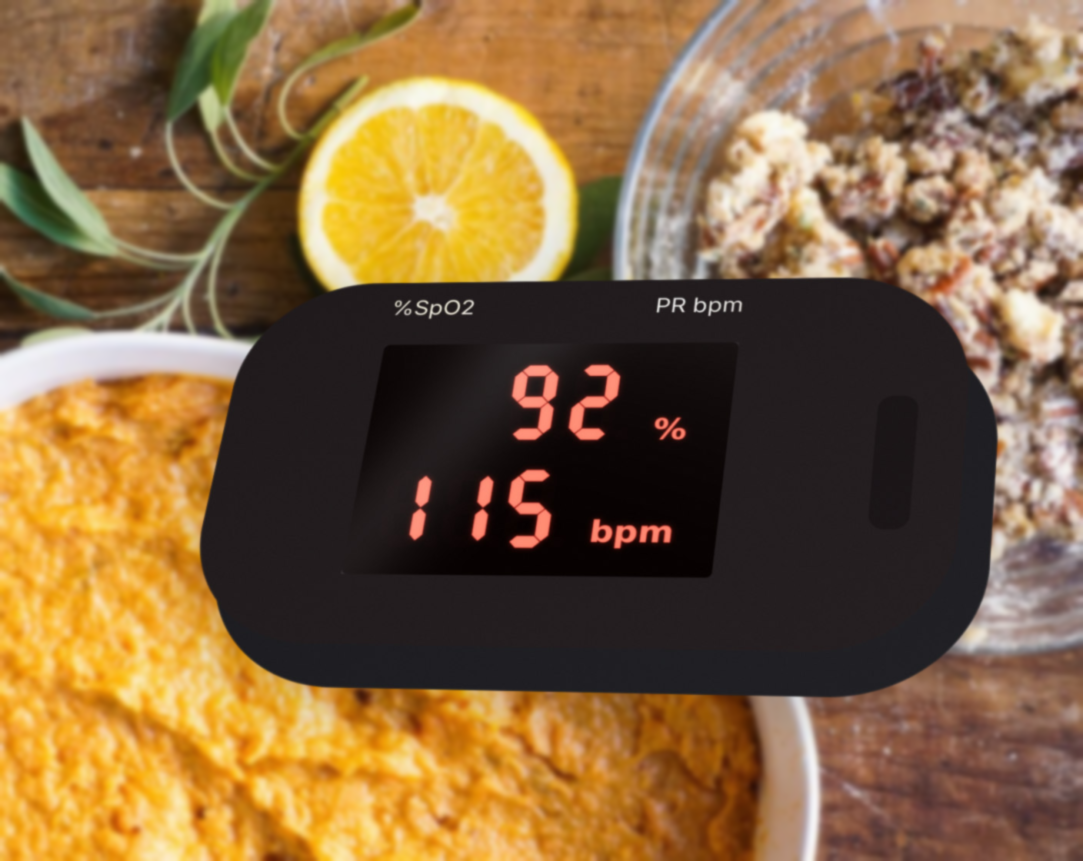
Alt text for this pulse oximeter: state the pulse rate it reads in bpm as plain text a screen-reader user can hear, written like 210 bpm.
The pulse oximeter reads 115 bpm
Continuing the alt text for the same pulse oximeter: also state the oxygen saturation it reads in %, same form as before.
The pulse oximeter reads 92 %
